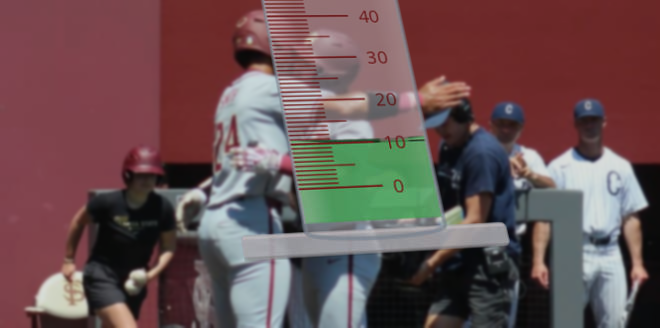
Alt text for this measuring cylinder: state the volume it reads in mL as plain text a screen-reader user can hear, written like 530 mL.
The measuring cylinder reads 10 mL
